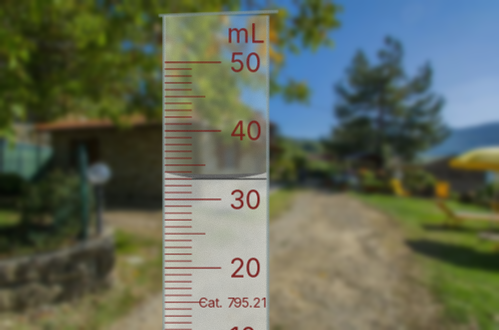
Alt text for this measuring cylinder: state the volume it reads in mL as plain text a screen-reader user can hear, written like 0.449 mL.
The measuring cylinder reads 33 mL
